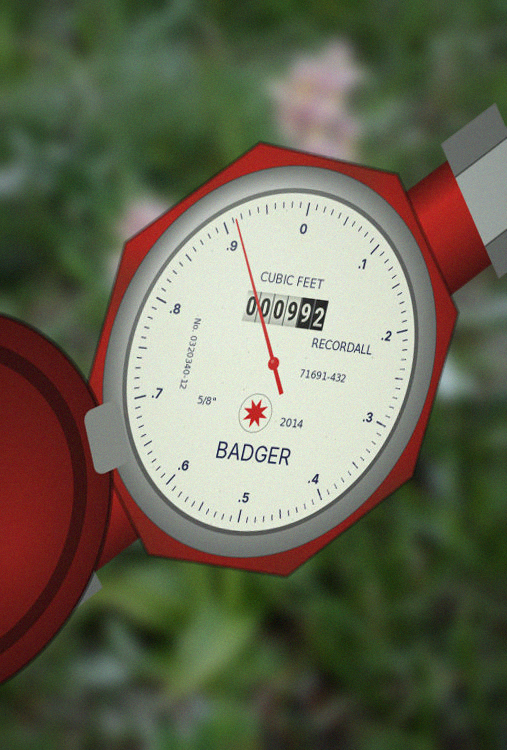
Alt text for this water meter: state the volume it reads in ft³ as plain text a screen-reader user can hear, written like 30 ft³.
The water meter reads 991.91 ft³
